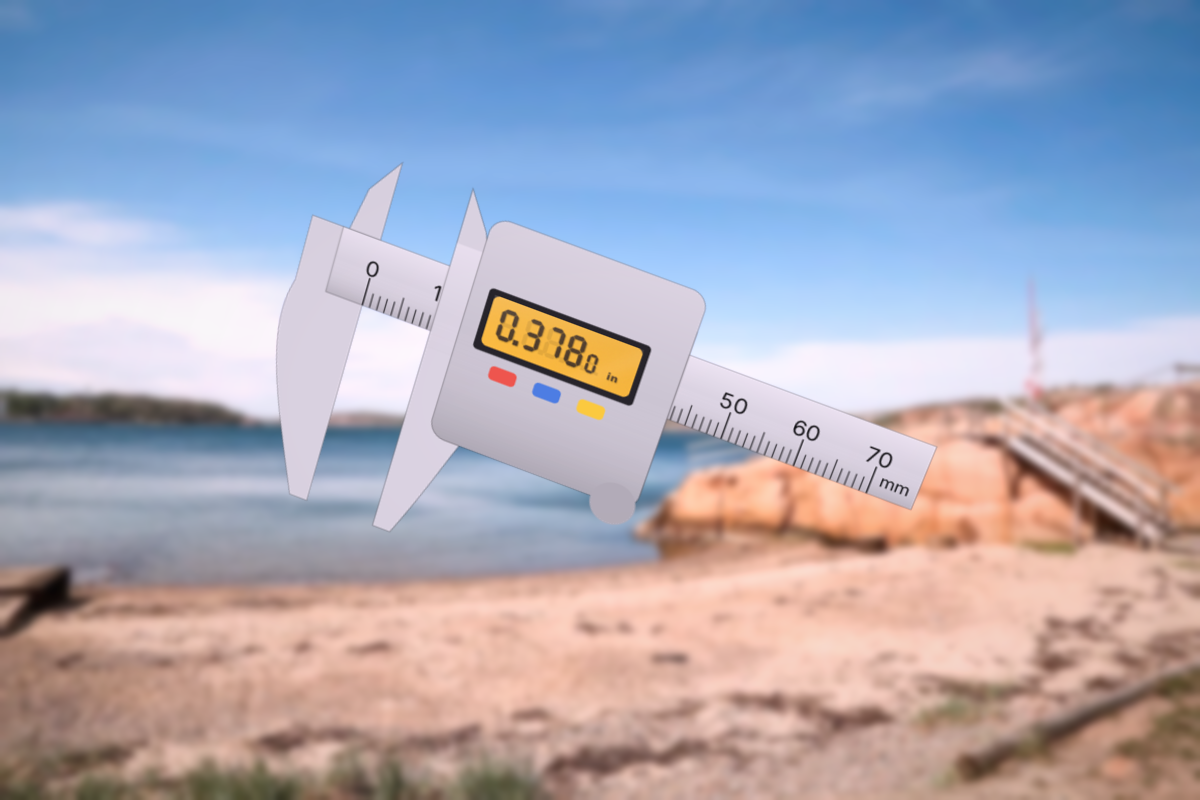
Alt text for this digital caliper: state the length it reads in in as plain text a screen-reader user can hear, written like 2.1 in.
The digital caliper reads 0.3780 in
